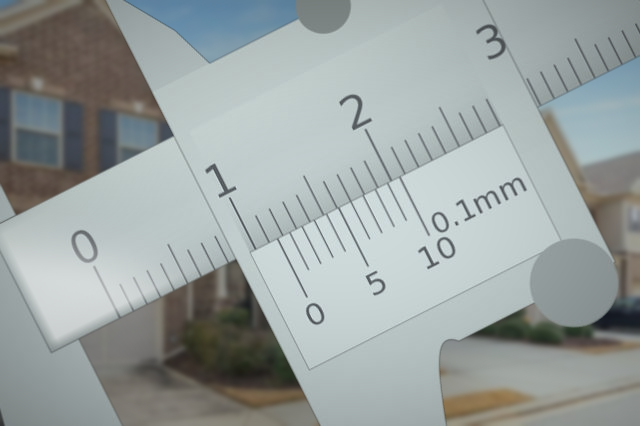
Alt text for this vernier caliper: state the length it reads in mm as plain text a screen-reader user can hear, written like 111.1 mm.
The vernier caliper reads 11.6 mm
